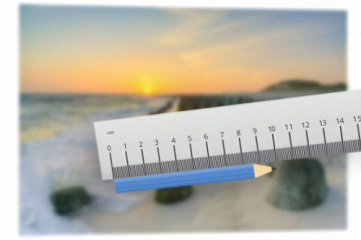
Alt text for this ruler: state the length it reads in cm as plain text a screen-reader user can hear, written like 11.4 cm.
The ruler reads 10 cm
